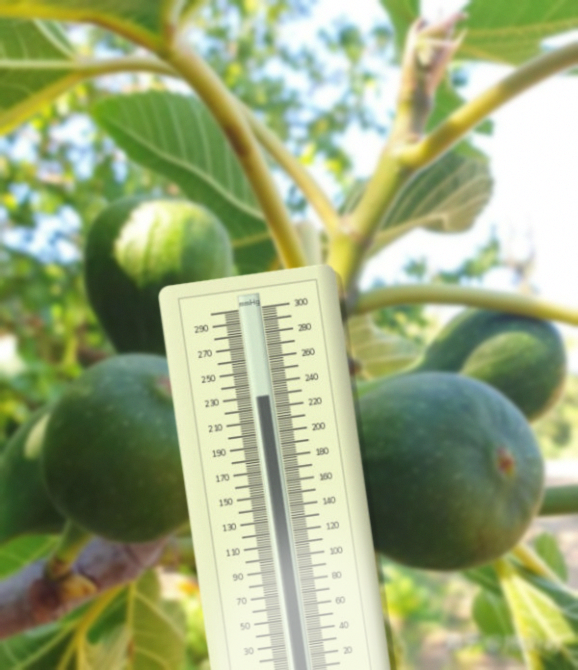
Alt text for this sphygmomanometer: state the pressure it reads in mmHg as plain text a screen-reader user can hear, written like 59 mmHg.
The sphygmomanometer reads 230 mmHg
